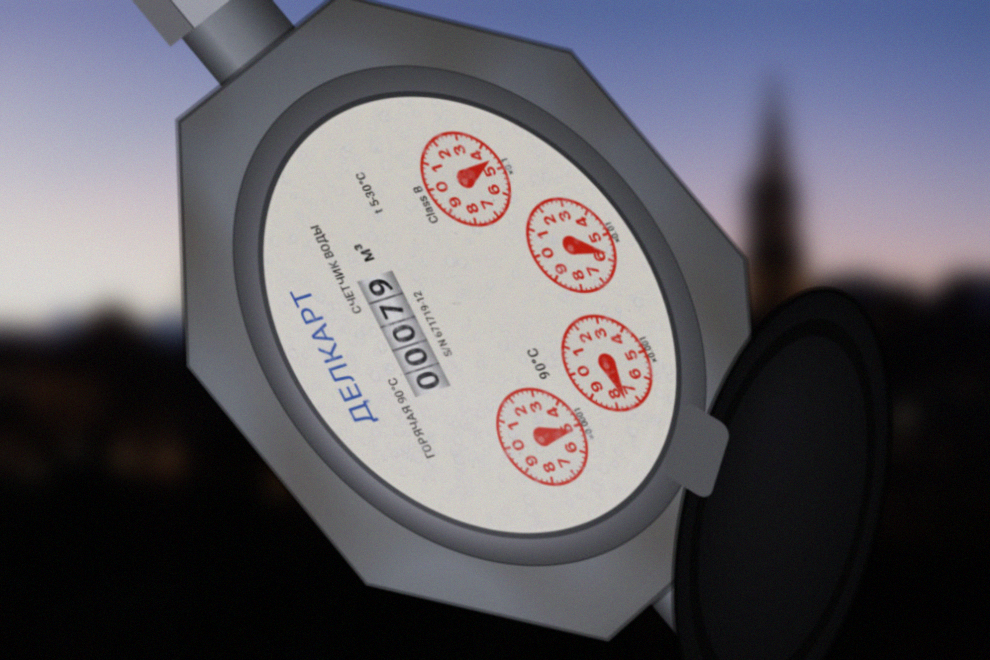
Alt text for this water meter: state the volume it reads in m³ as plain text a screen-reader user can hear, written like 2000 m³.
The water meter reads 79.4575 m³
